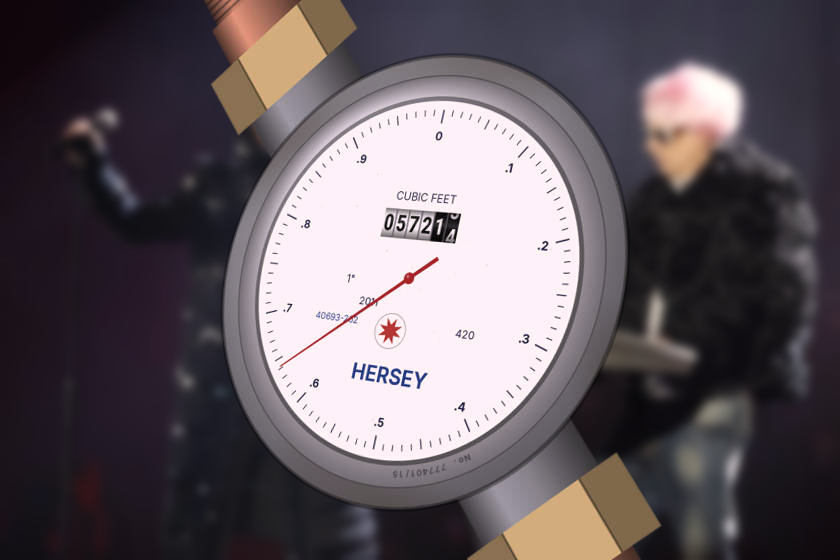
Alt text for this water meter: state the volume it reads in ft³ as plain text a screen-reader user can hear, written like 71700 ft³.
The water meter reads 57213.64 ft³
